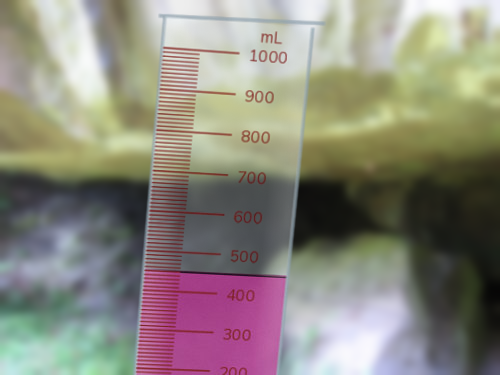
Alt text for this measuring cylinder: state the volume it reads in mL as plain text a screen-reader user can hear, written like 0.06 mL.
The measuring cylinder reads 450 mL
